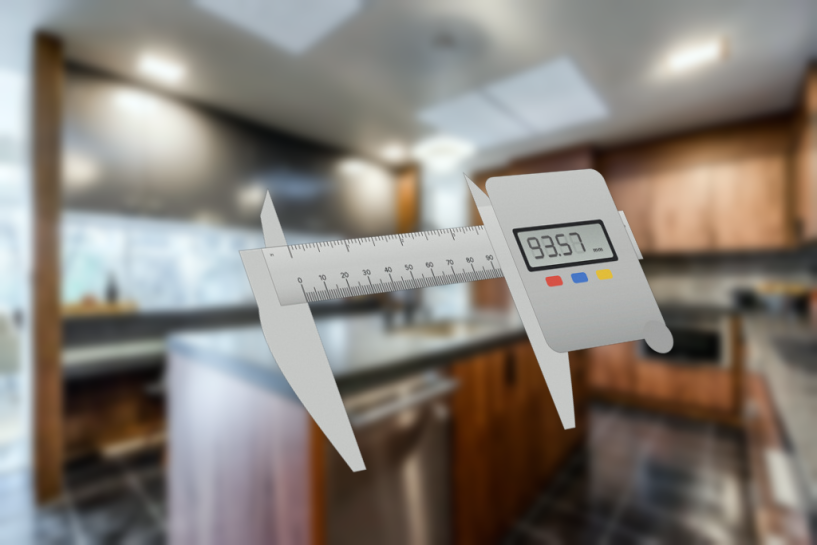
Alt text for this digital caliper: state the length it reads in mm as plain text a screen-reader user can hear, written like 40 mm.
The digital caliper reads 93.57 mm
